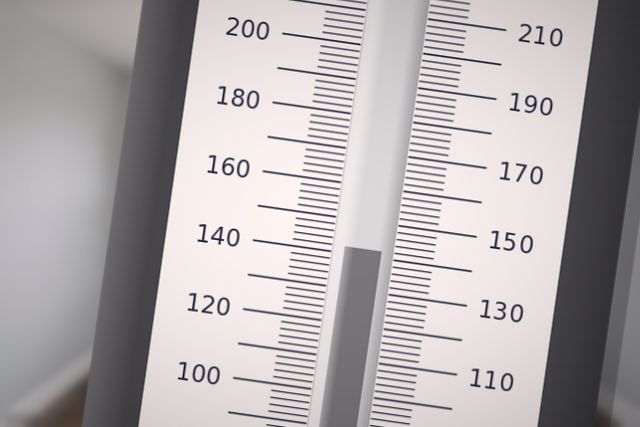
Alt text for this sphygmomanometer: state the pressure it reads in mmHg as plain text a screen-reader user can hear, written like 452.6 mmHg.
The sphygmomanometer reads 142 mmHg
